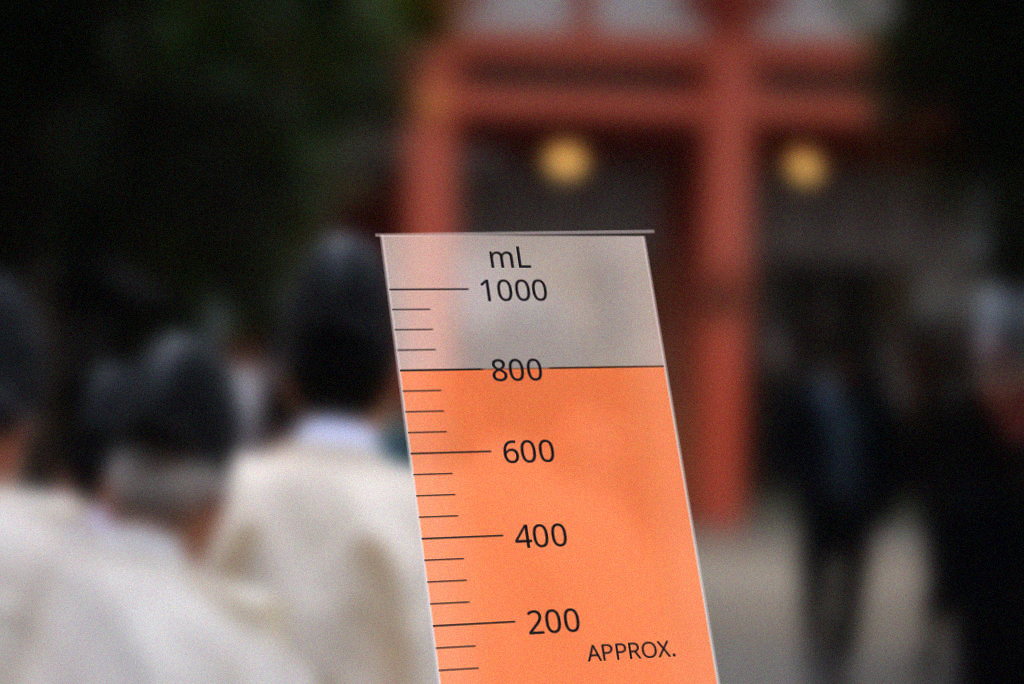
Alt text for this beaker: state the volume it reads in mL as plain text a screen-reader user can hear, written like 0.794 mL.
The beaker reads 800 mL
